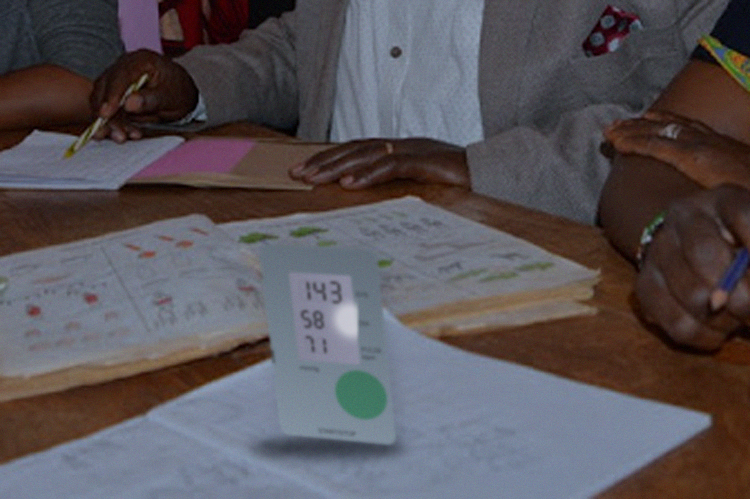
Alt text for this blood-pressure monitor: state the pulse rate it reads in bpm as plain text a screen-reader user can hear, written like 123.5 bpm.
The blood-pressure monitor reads 71 bpm
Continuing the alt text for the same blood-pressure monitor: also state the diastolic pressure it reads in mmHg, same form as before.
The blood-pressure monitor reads 58 mmHg
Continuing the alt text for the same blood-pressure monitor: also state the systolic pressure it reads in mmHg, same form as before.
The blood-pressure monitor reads 143 mmHg
